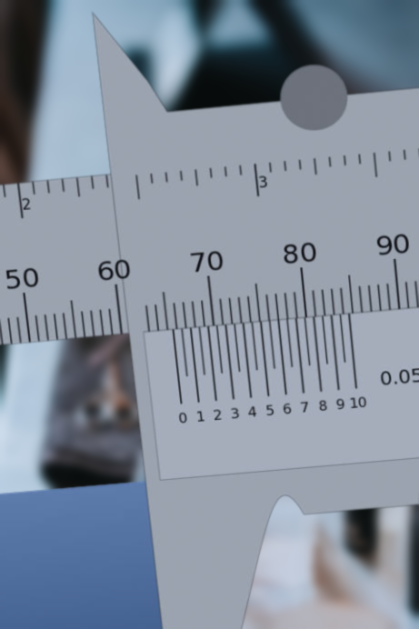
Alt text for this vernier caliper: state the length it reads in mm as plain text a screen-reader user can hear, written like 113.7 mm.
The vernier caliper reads 65.6 mm
